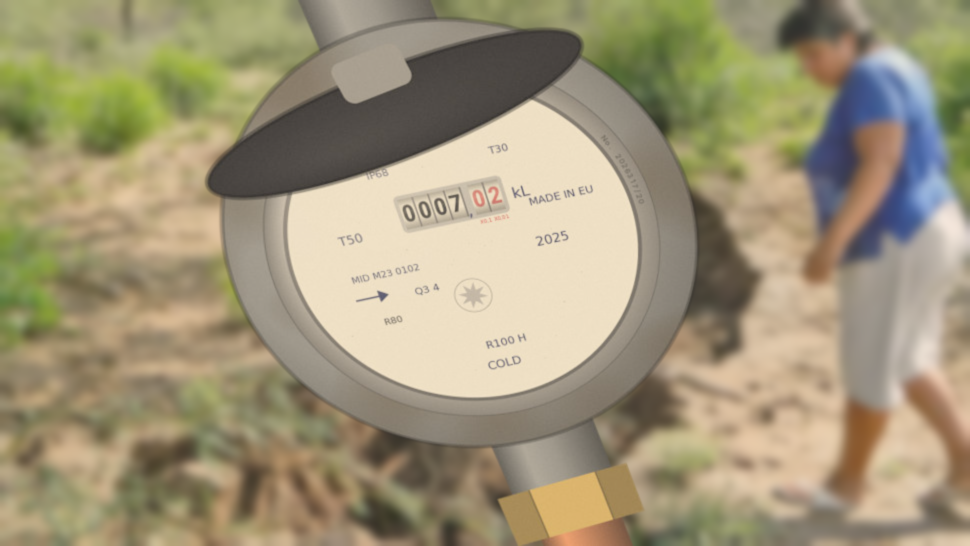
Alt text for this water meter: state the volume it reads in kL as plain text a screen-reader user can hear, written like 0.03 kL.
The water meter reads 7.02 kL
